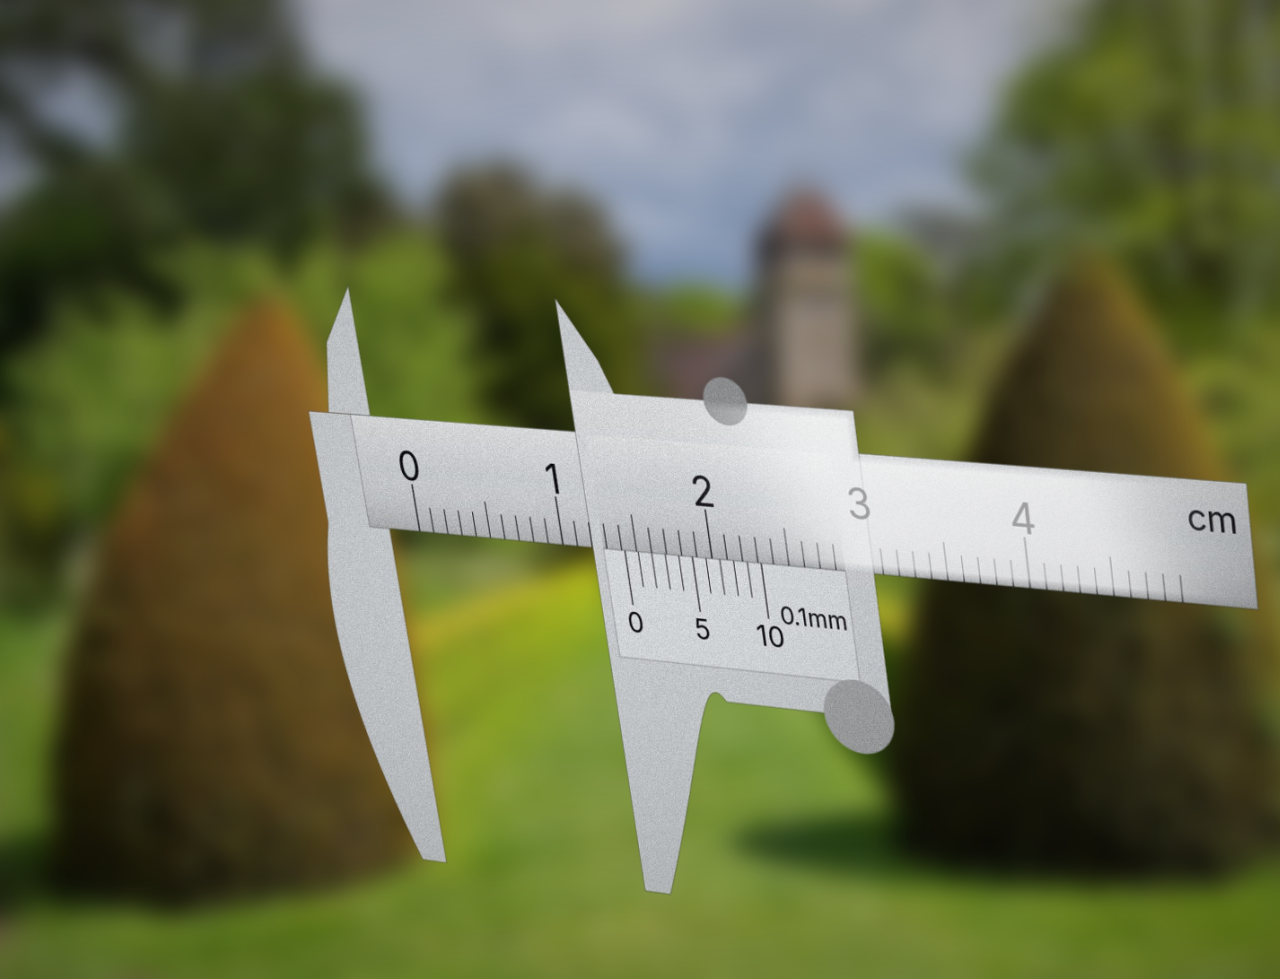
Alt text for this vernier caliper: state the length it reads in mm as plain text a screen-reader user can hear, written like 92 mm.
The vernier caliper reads 14.2 mm
